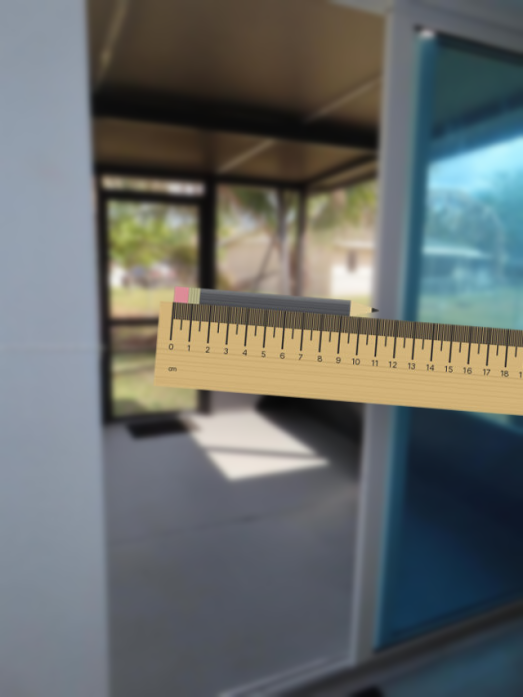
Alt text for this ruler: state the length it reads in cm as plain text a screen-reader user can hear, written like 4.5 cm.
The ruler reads 11 cm
